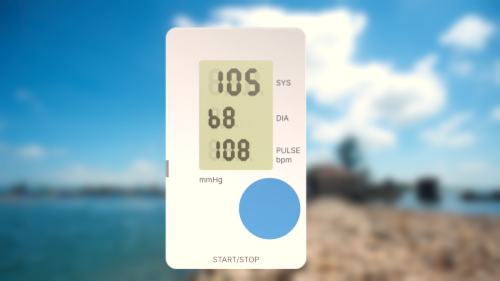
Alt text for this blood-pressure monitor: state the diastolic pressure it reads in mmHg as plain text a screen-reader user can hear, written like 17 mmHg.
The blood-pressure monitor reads 68 mmHg
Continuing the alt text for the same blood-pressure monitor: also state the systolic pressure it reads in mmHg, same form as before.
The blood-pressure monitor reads 105 mmHg
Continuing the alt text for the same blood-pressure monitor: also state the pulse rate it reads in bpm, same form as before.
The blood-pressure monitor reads 108 bpm
